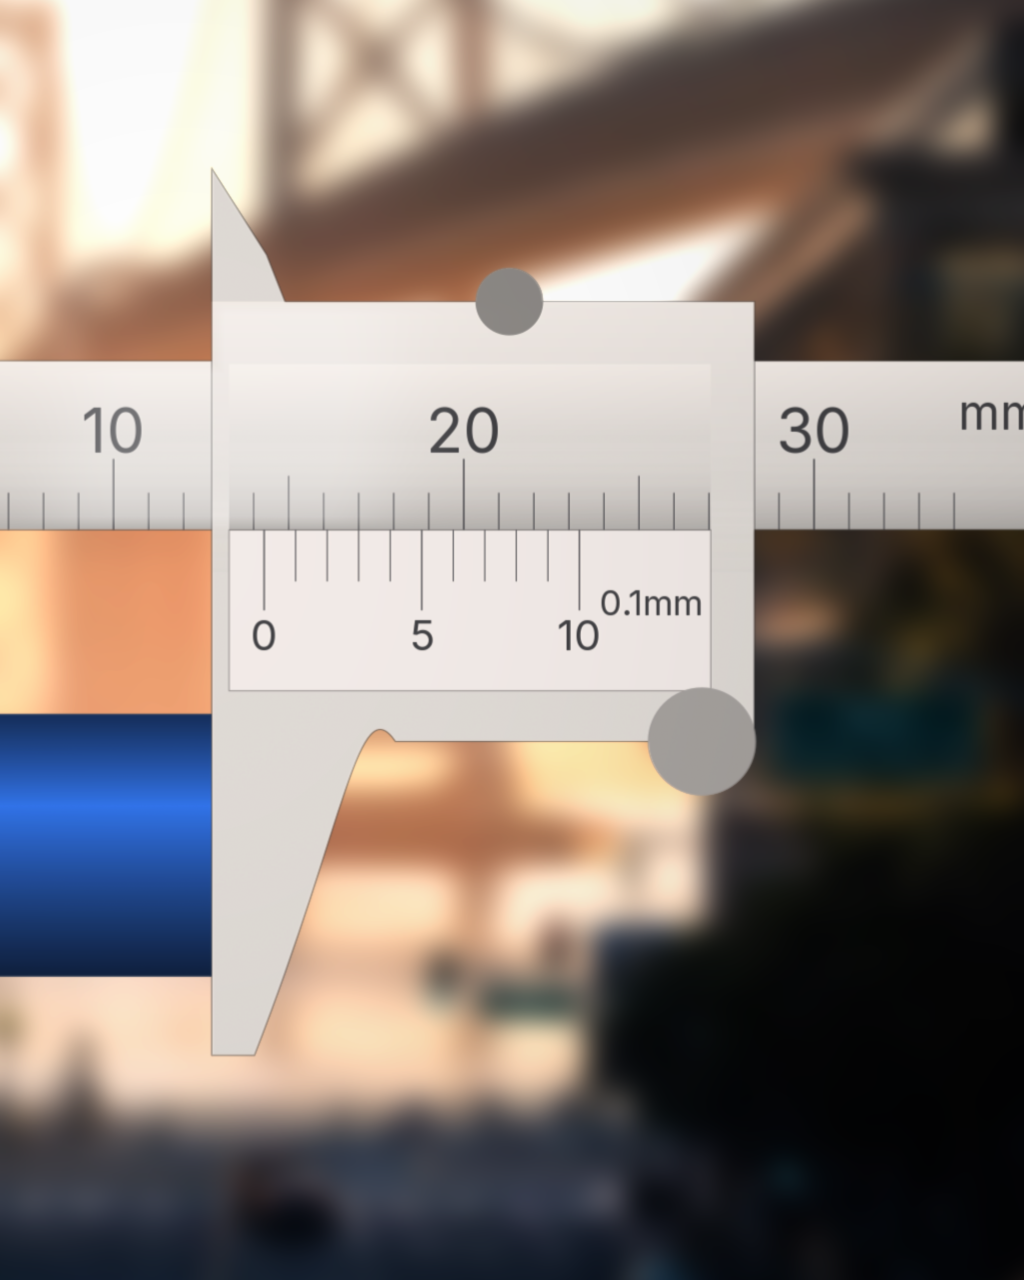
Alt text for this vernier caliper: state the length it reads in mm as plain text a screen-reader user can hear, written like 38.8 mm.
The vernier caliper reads 14.3 mm
